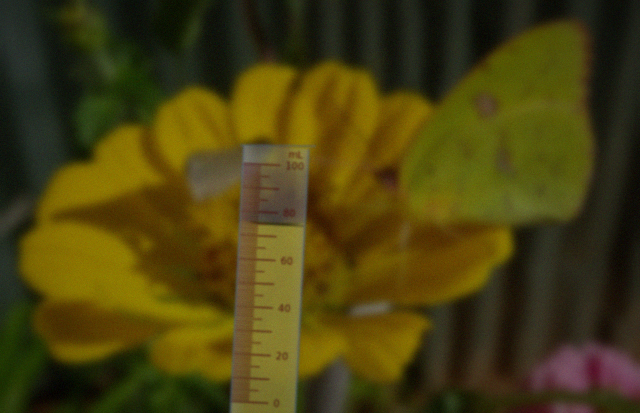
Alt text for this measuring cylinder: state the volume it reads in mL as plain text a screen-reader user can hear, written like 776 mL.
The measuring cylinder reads 75 mL
